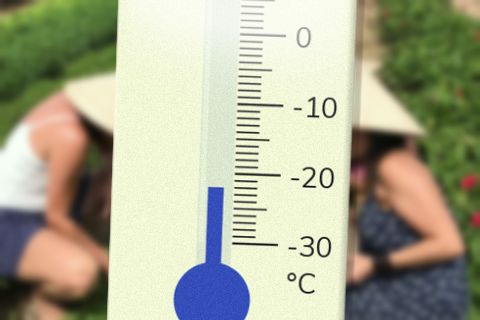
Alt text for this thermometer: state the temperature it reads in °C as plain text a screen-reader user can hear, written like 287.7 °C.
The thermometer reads -22 °C
